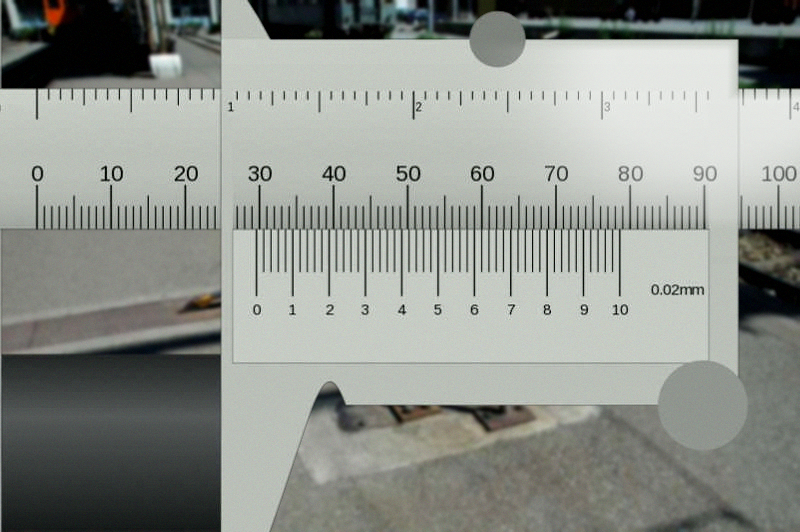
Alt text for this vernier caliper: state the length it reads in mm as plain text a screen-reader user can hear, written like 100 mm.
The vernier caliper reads 29.6 mm
